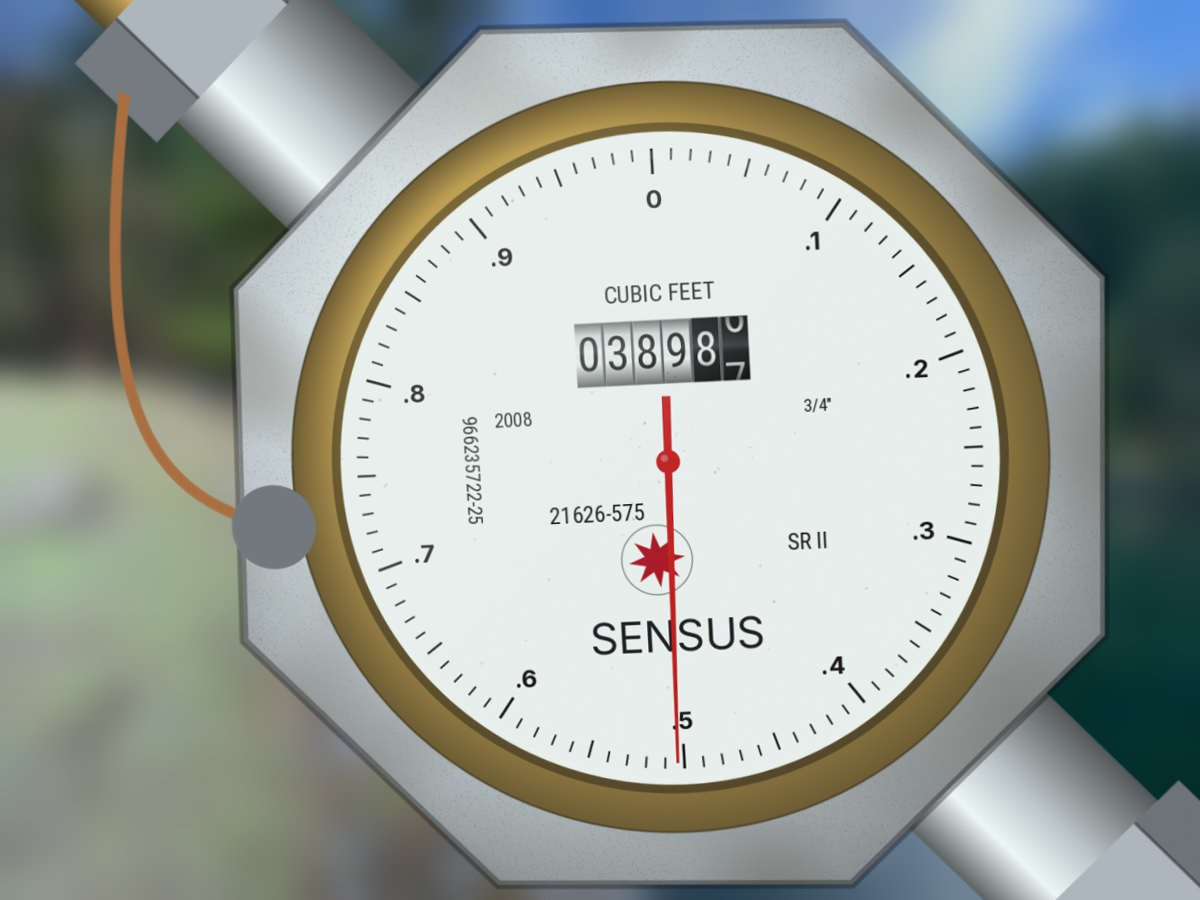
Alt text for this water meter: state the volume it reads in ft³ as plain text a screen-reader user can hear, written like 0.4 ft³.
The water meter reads 38986.50 ft³
